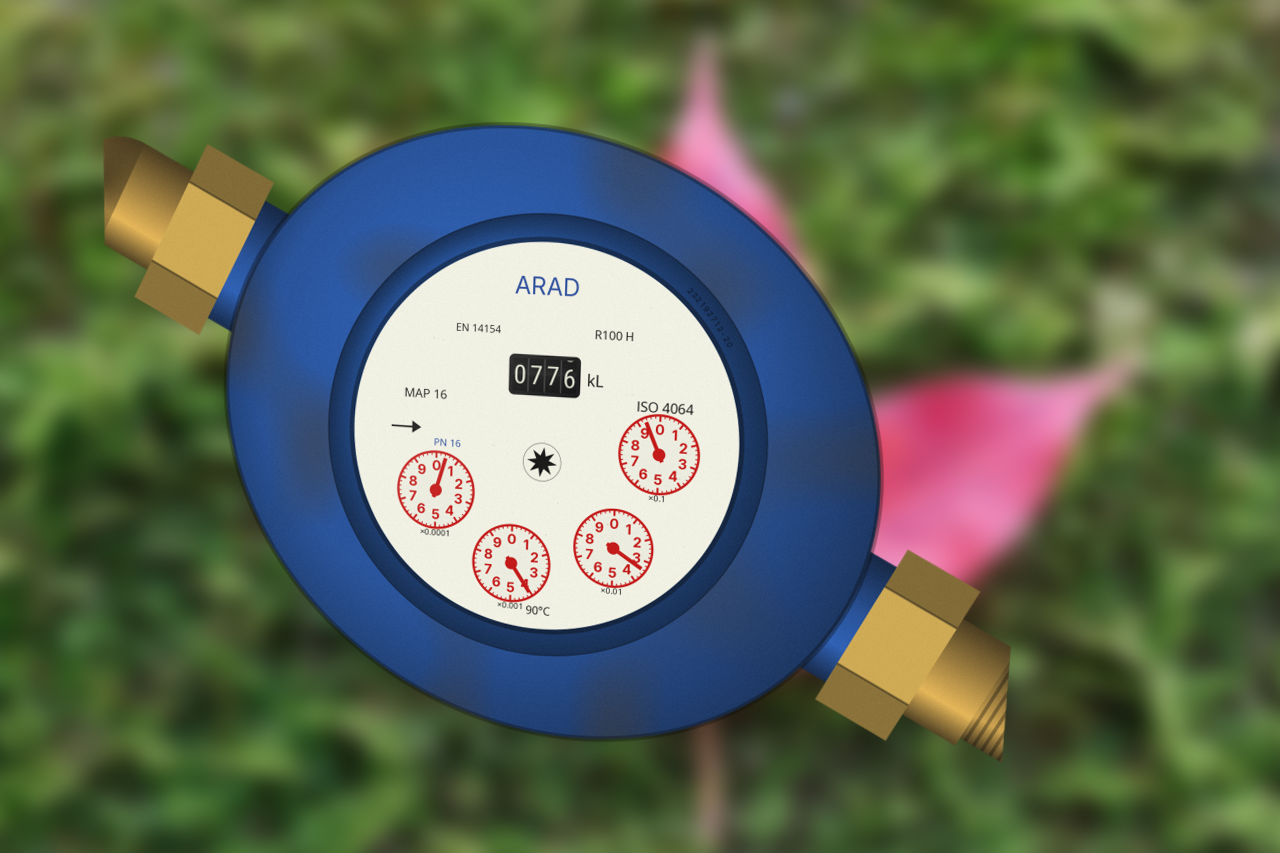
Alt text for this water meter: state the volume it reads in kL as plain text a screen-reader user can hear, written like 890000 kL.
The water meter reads 775.9340 kL
